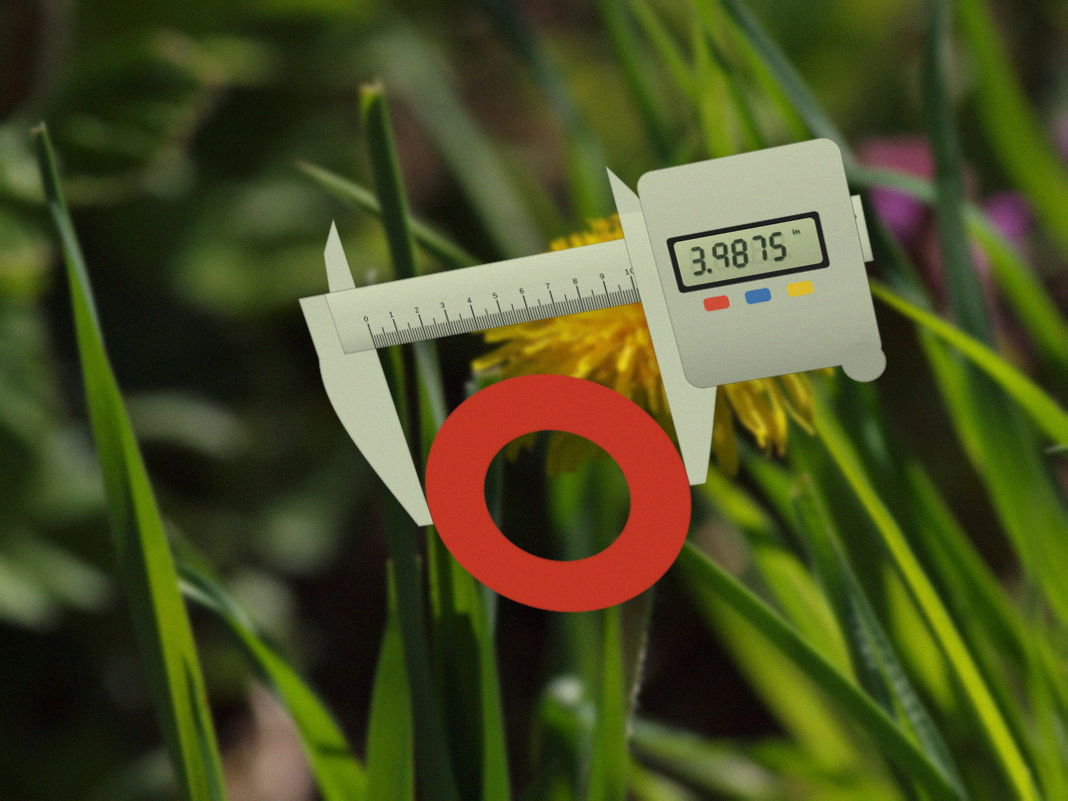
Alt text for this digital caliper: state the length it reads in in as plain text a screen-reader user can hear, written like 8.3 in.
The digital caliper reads 3.9875 in
